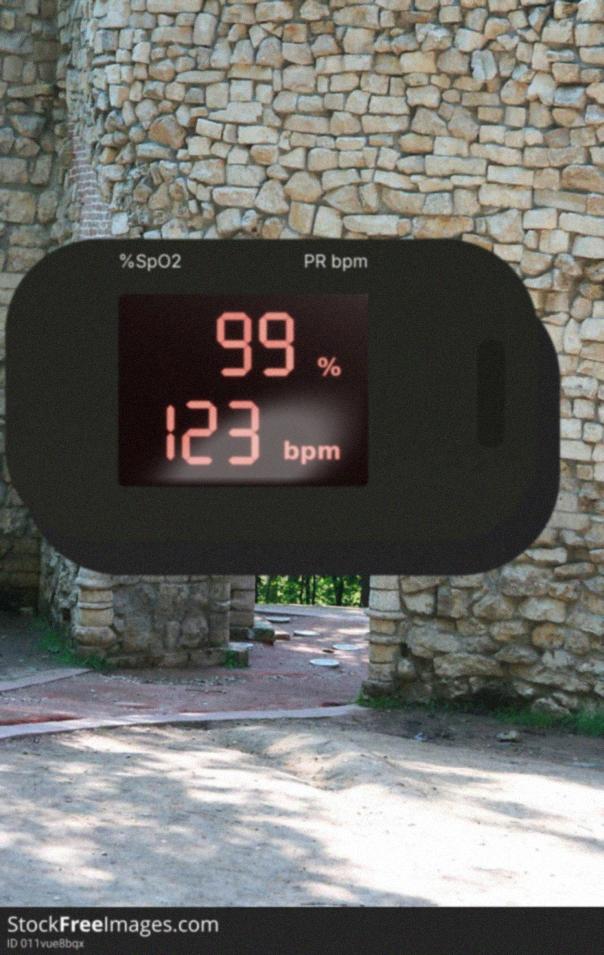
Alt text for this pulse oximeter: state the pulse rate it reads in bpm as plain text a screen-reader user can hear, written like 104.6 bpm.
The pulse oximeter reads 123 bpm
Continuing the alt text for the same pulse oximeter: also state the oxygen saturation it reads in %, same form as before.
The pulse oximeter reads 99 %
